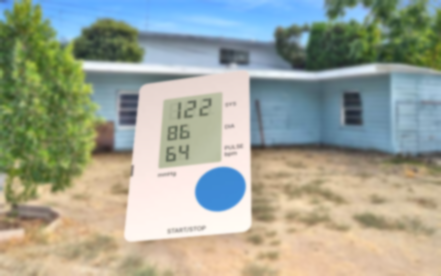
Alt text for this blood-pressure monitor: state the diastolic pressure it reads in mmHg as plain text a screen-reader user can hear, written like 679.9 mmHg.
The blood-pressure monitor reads 86 mmHg
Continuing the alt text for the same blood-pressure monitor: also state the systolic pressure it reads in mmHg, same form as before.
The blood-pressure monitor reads 122 mmHg
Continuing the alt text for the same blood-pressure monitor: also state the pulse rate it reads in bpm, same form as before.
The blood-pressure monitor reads 64 bpm
